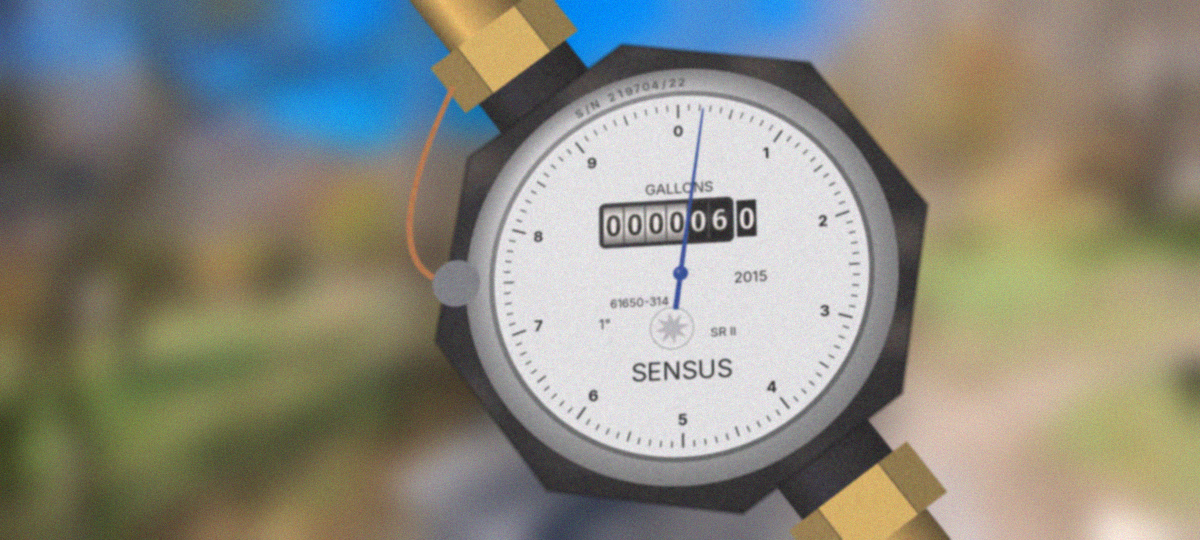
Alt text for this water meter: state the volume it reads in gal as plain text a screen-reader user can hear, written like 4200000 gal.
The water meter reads 60.2 gal
